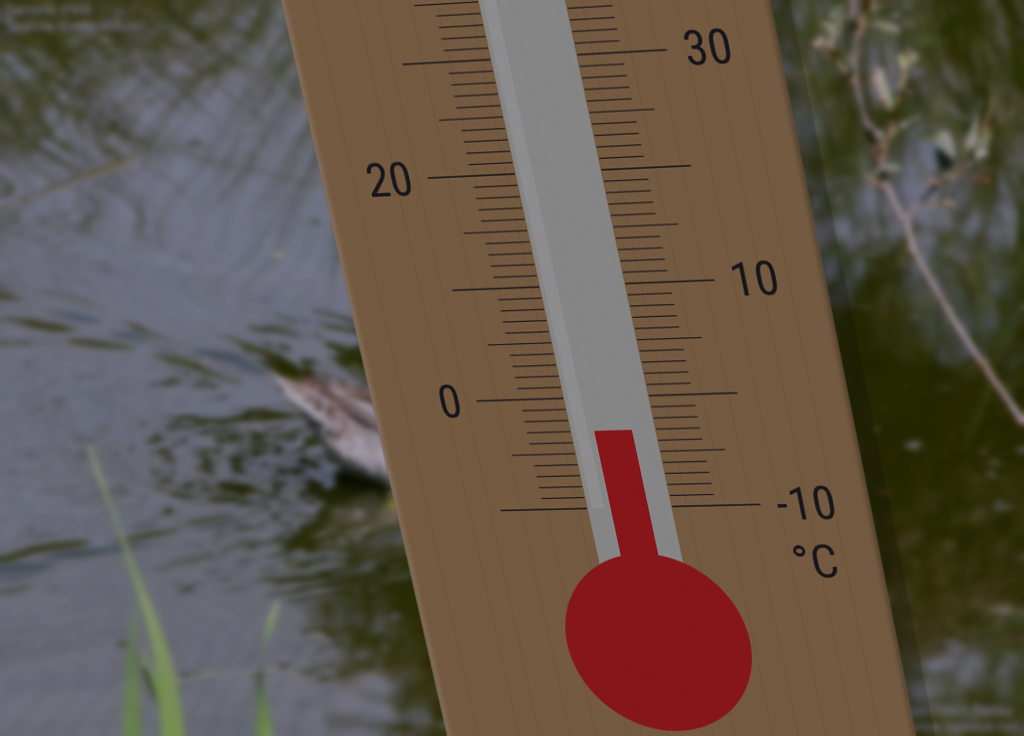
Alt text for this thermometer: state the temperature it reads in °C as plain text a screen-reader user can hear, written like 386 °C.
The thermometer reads -3 °C
